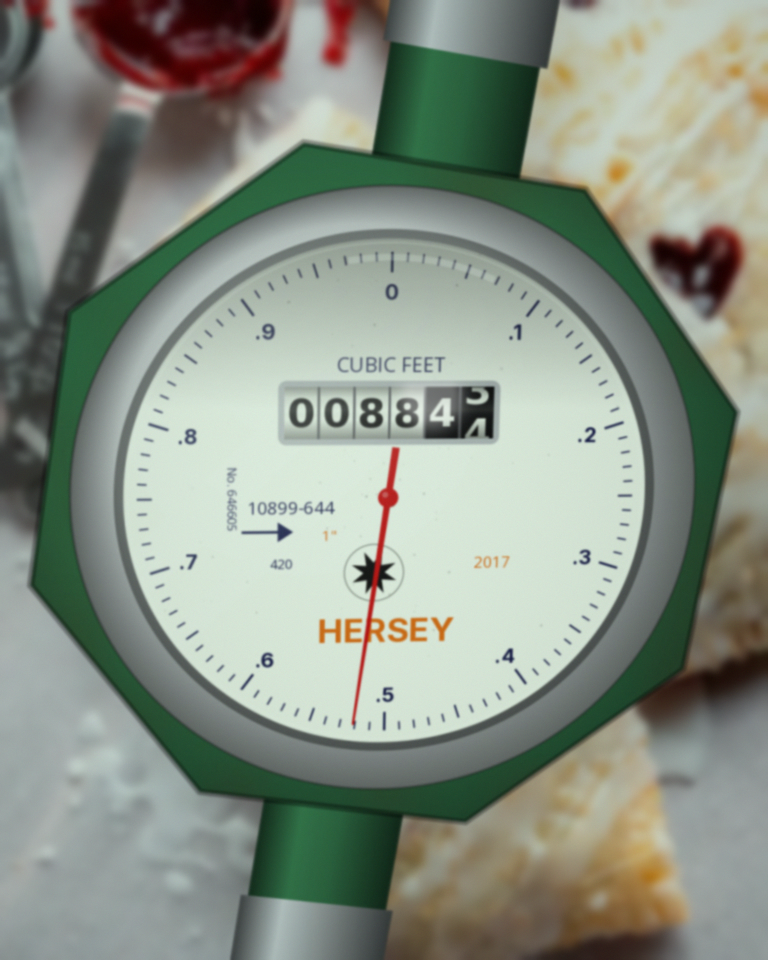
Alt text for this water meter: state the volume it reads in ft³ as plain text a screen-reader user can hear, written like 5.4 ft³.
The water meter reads 8843.52 ft³
